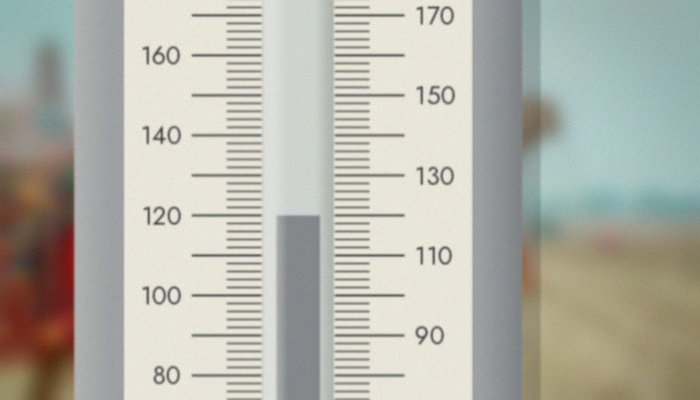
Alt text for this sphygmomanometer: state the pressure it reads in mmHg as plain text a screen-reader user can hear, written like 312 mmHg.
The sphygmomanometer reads 120 mmHg
